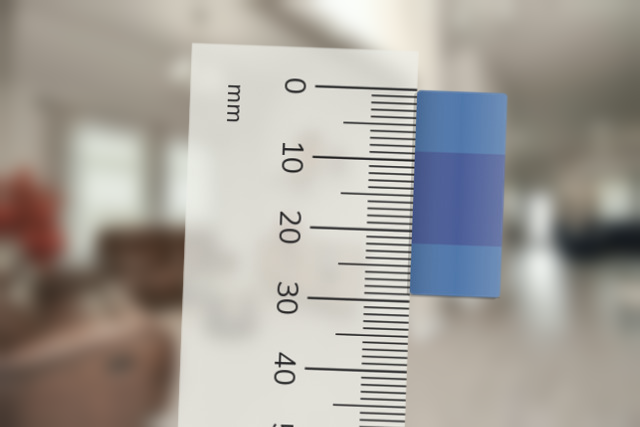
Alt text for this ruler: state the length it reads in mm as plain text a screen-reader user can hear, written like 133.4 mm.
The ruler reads 29 mm
